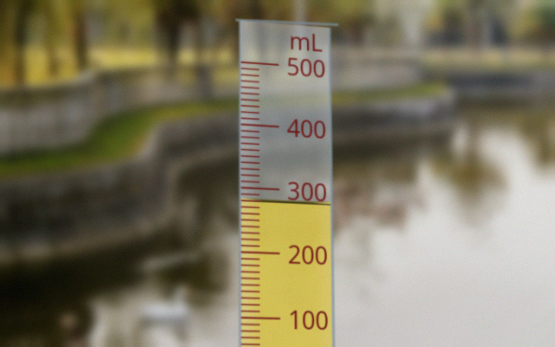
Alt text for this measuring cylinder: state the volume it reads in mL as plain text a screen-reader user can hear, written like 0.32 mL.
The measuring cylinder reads 280 mL
